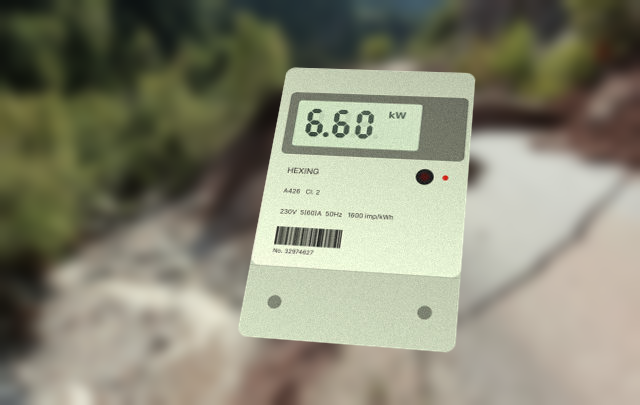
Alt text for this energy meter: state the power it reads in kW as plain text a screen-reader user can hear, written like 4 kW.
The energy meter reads 6.60 kW
